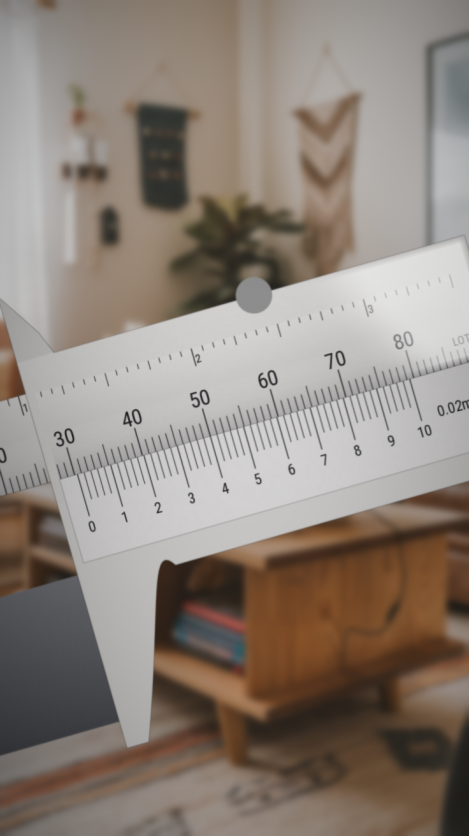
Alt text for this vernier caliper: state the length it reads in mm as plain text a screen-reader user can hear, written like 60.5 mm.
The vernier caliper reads 30.4 mm
